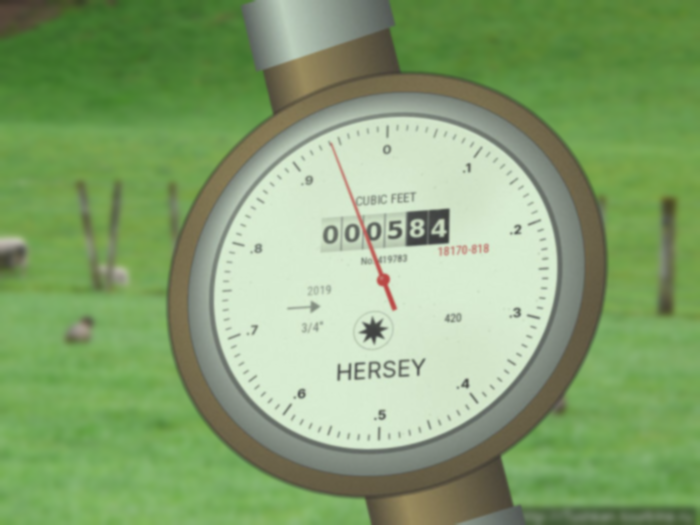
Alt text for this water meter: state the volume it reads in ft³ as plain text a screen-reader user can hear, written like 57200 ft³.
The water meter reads 583.94 ft³
